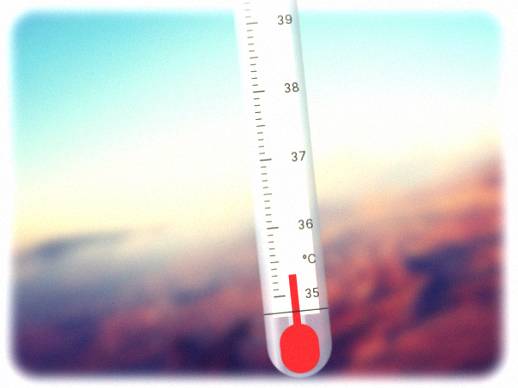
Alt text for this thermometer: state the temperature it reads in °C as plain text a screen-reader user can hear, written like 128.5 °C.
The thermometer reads 35.3 °C
